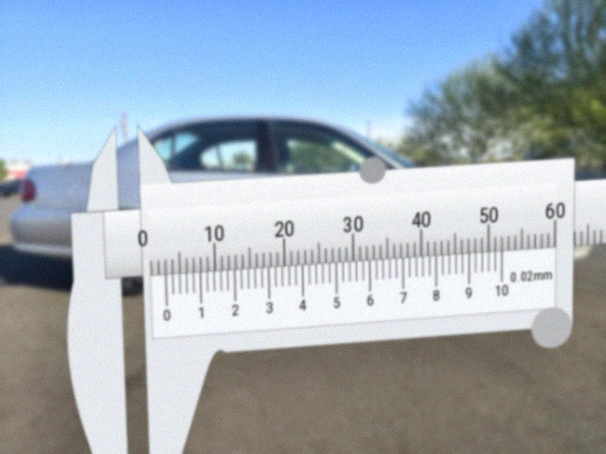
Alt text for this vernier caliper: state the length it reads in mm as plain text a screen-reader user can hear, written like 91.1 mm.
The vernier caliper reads 3.0 mm
